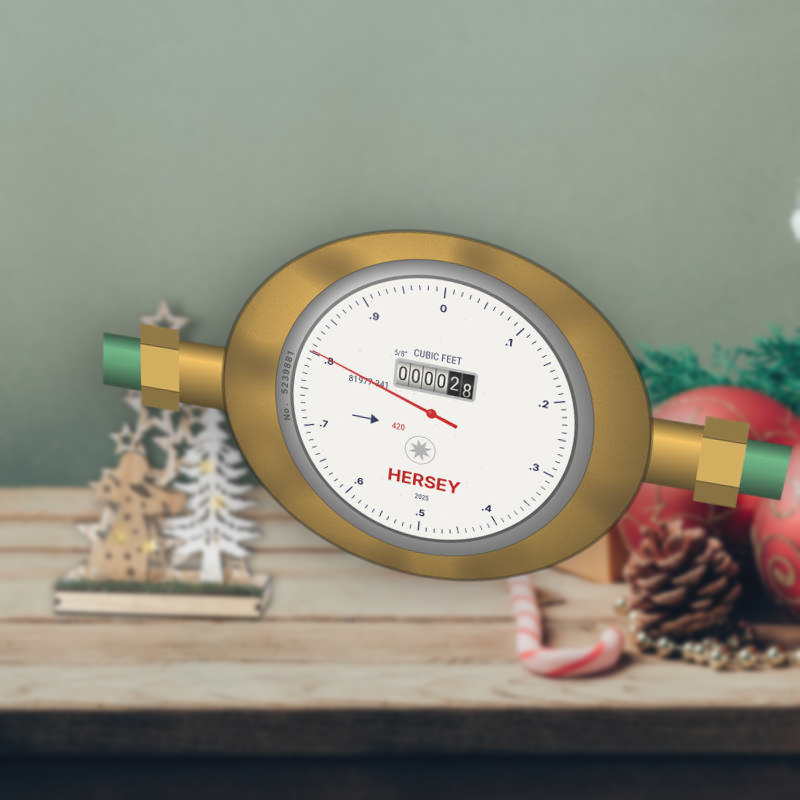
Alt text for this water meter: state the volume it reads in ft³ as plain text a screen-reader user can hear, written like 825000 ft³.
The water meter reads 27.80 ft³
